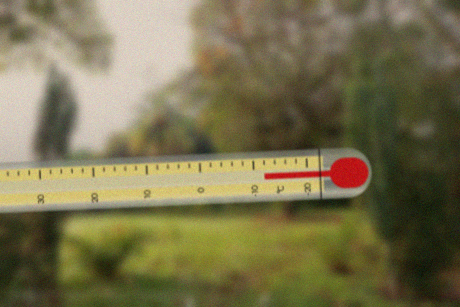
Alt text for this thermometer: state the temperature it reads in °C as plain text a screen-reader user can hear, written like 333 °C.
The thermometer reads -12 °C
